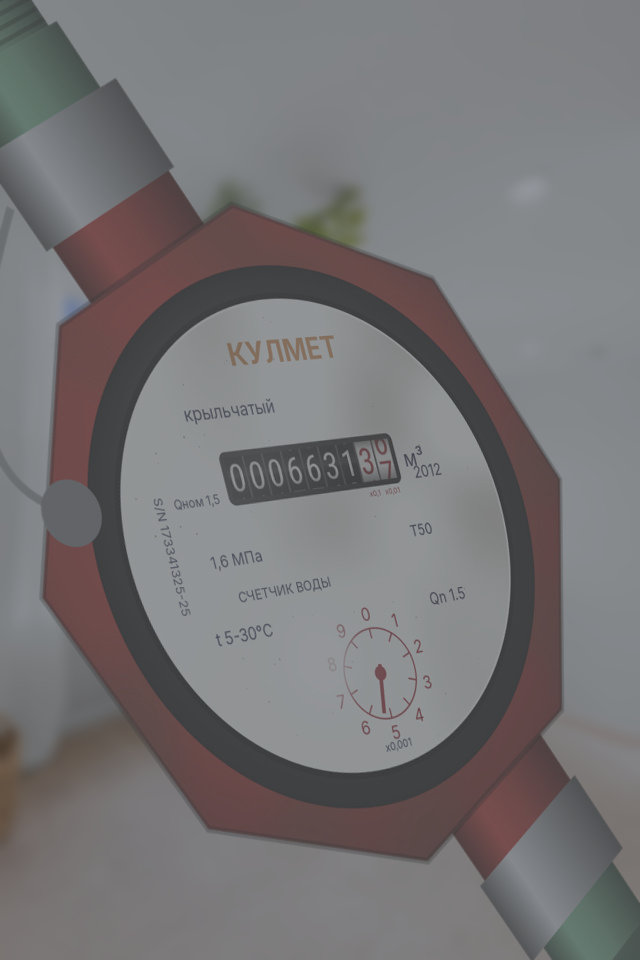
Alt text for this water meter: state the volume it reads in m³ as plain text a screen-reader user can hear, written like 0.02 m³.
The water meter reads 6631.365 m³
